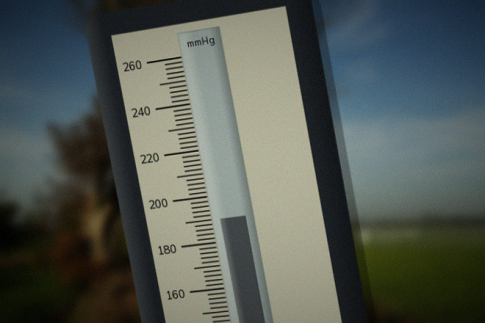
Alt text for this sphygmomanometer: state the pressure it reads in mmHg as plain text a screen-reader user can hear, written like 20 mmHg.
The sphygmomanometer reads 190 mmHg
